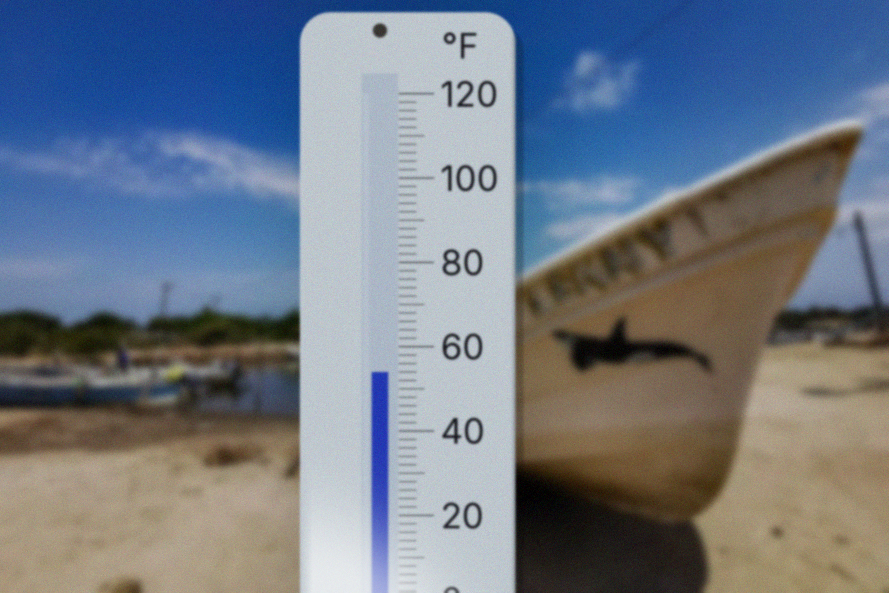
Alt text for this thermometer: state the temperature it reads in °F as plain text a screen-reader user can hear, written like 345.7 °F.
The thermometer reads 54 °F
